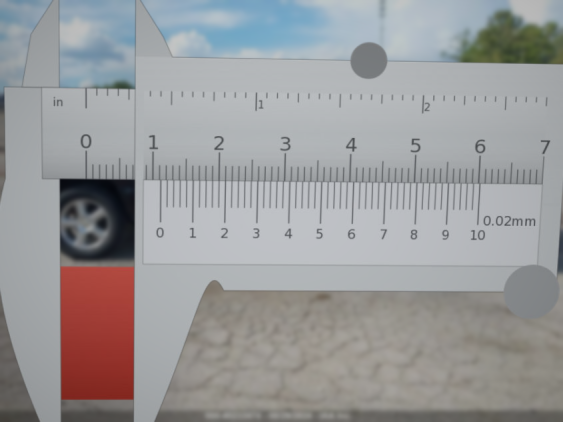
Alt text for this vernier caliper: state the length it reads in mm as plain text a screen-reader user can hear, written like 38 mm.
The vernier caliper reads 11.2 mm
